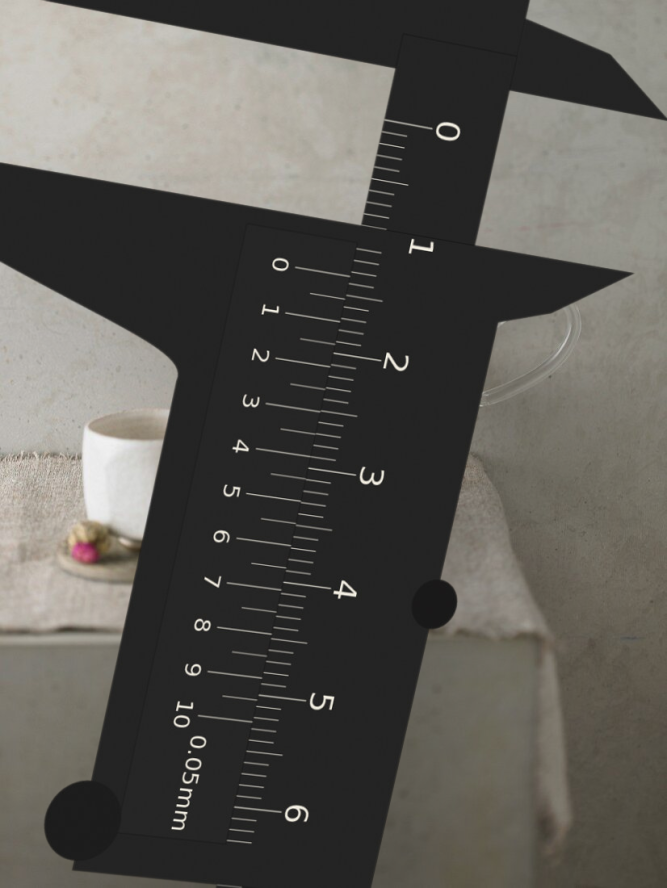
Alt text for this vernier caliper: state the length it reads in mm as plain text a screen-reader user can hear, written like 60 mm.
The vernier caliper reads 13.4 mm
